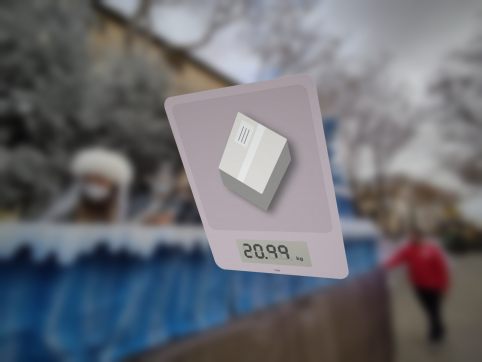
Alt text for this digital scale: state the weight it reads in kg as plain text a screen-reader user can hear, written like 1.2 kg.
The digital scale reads 20.99 kg
